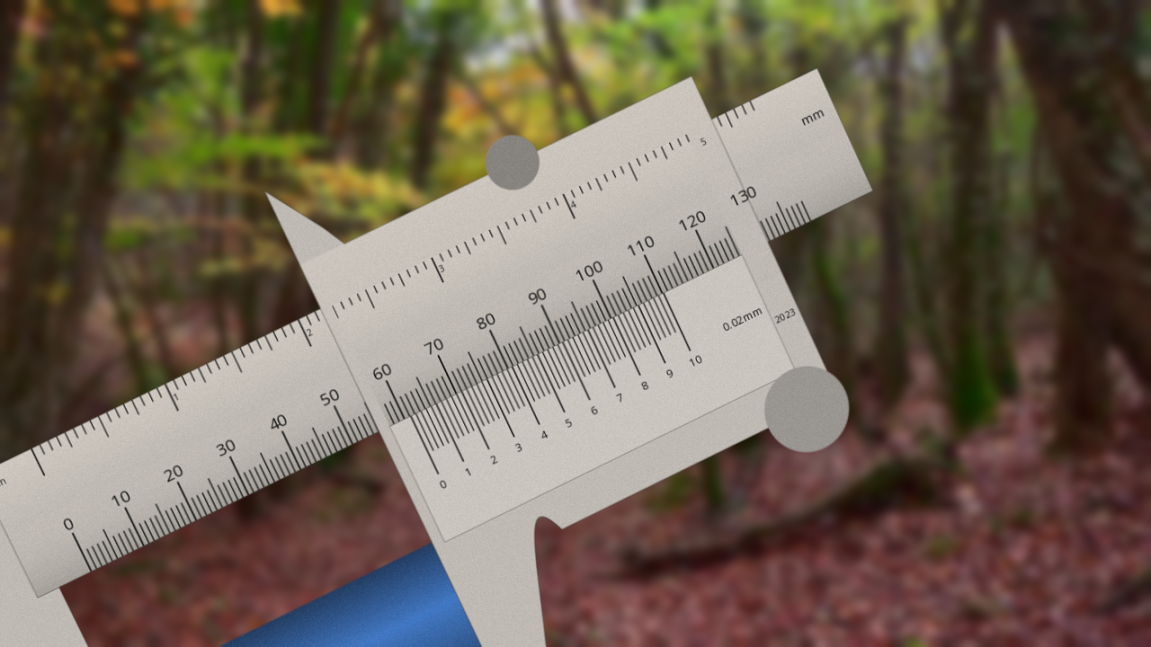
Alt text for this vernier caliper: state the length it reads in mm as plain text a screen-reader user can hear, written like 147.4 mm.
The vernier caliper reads 61.2 mm
